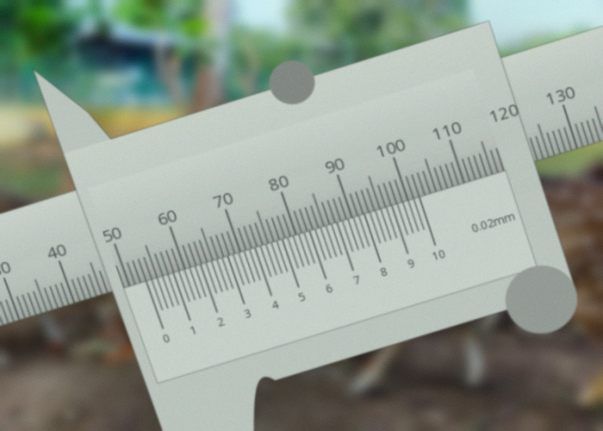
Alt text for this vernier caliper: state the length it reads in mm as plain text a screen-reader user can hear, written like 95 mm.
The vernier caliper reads 53.0 mm
